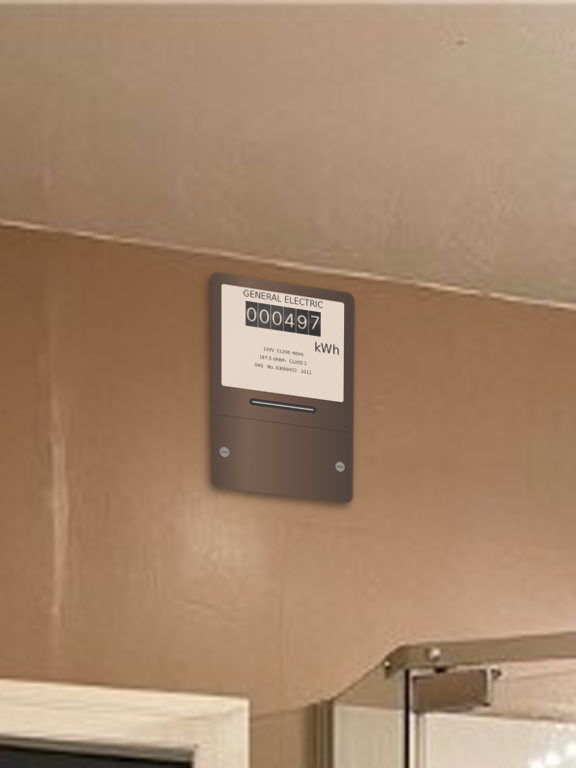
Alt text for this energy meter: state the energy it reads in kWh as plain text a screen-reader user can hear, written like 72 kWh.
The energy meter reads 497 kWh
